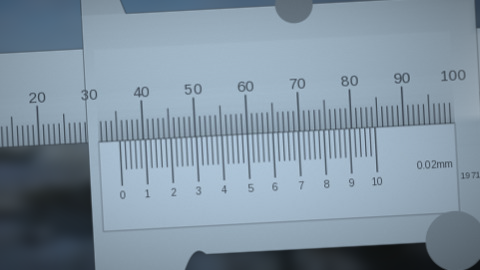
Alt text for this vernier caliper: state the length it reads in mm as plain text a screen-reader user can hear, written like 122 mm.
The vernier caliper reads 35.5 mm
